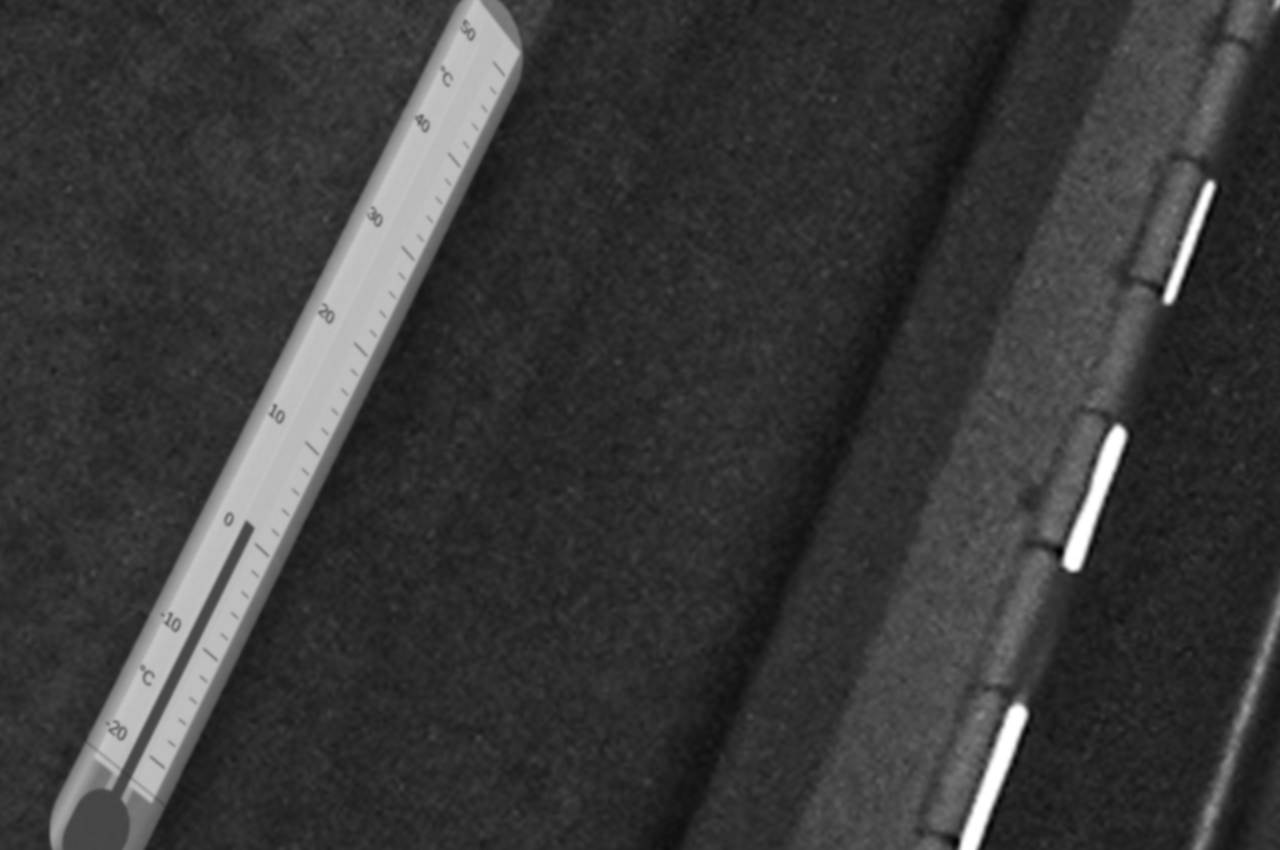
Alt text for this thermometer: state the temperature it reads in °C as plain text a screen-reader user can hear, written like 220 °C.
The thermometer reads 1 °C
